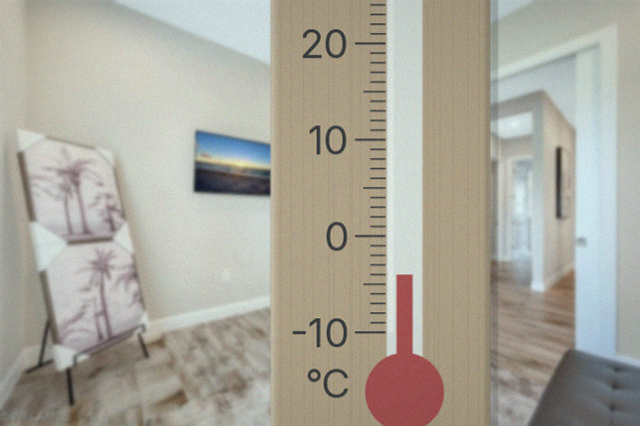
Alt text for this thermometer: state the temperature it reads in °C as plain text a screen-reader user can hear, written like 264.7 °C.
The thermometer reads -4 °C
